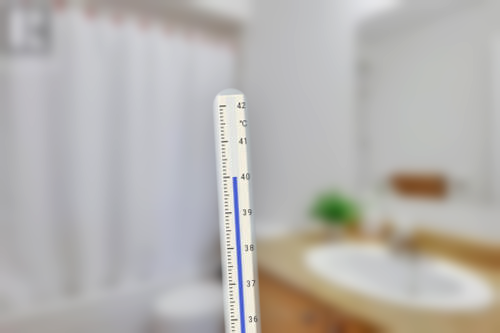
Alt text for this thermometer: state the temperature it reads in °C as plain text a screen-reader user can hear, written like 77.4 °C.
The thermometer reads 40 °C
